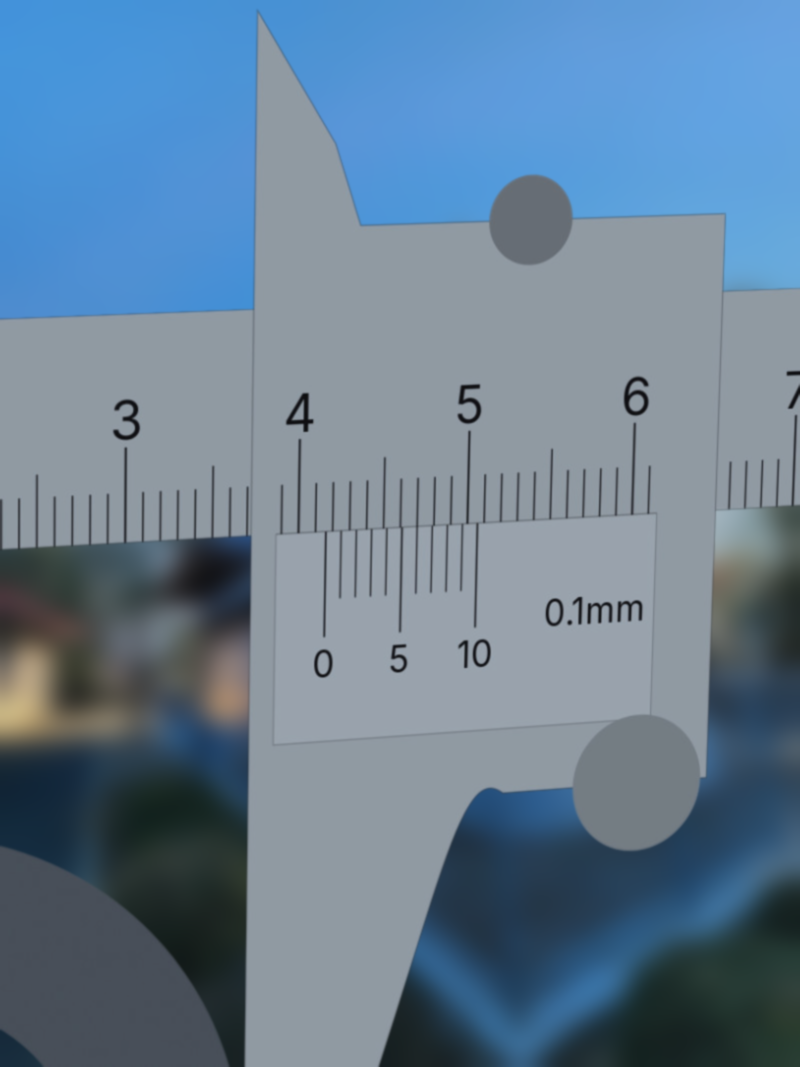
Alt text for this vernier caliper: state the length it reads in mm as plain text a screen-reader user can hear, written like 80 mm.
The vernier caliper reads 41.6 mm
